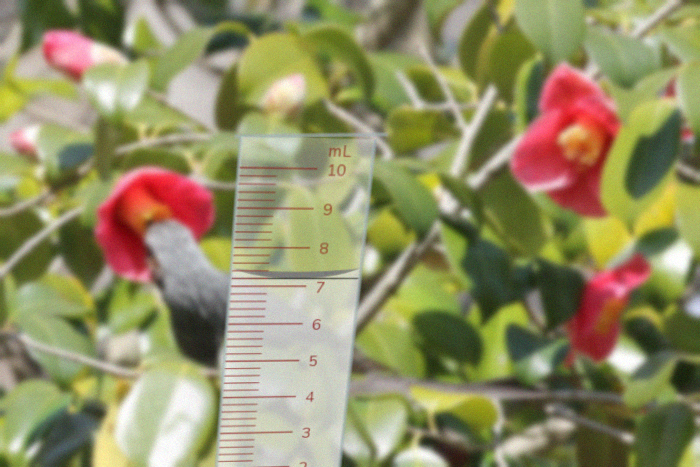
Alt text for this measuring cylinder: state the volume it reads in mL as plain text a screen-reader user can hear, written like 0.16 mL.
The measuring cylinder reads 7.2 mL
